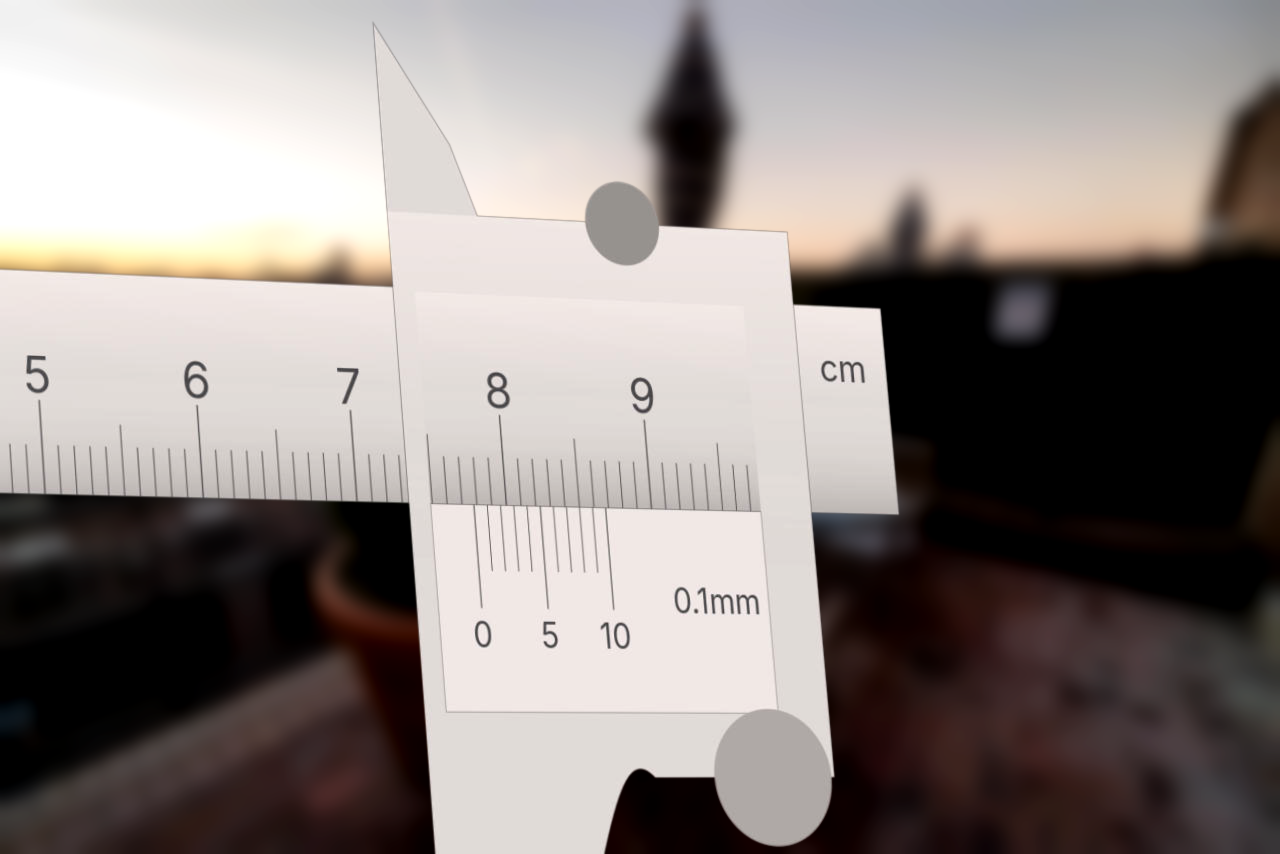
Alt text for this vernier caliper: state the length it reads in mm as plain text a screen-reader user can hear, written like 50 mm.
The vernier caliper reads 77.8 mm
